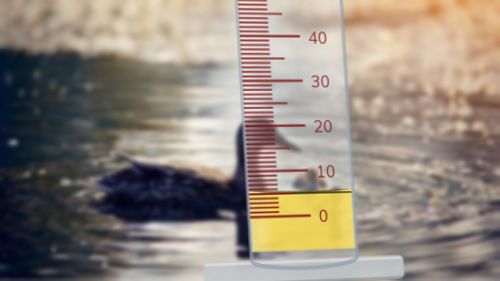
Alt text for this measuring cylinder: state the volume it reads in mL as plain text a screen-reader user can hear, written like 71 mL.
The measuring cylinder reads 5 mL
